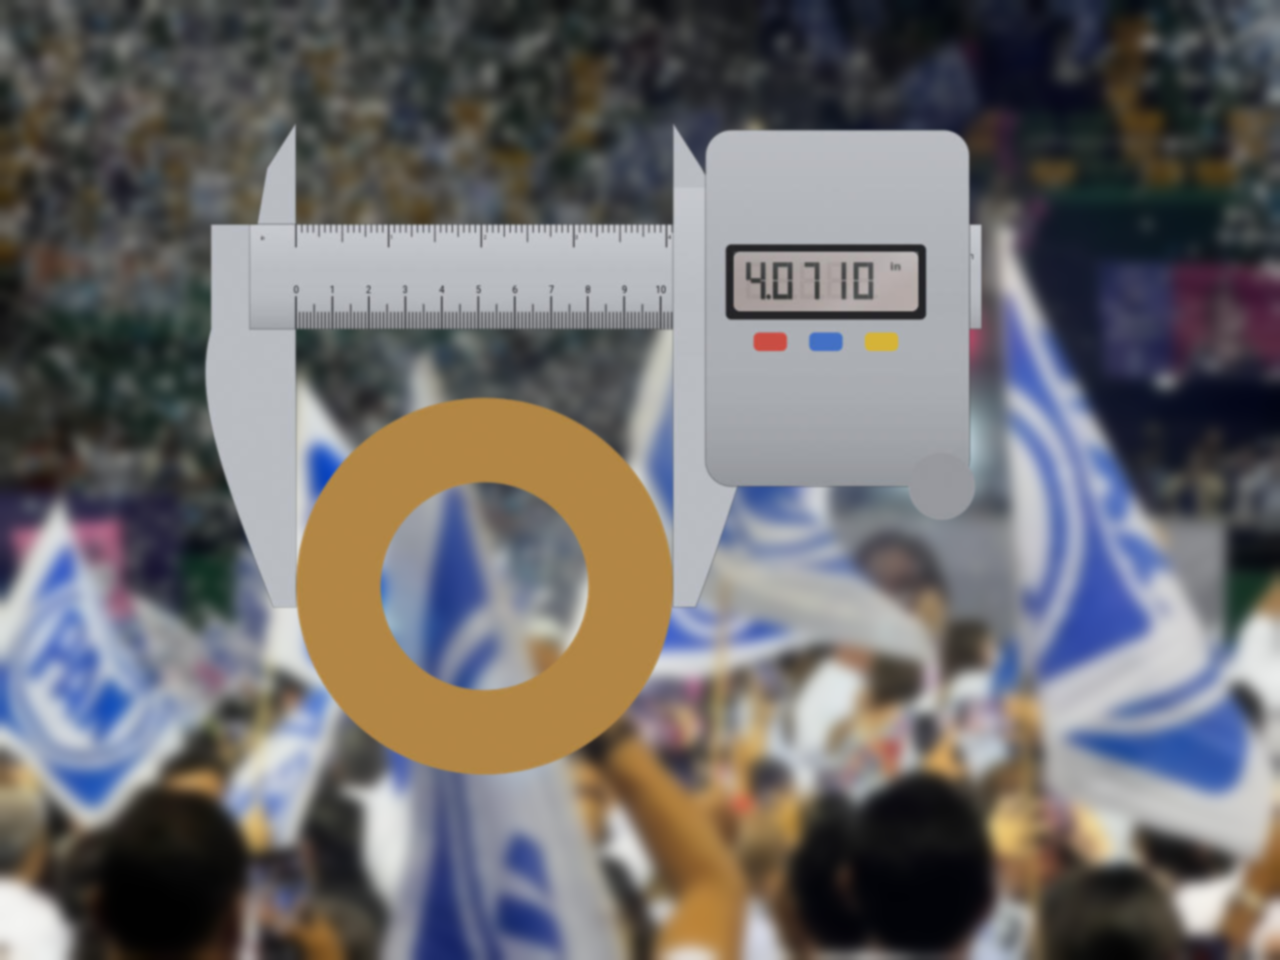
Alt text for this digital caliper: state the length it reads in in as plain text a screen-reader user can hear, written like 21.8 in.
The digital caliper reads 4.0710 in
